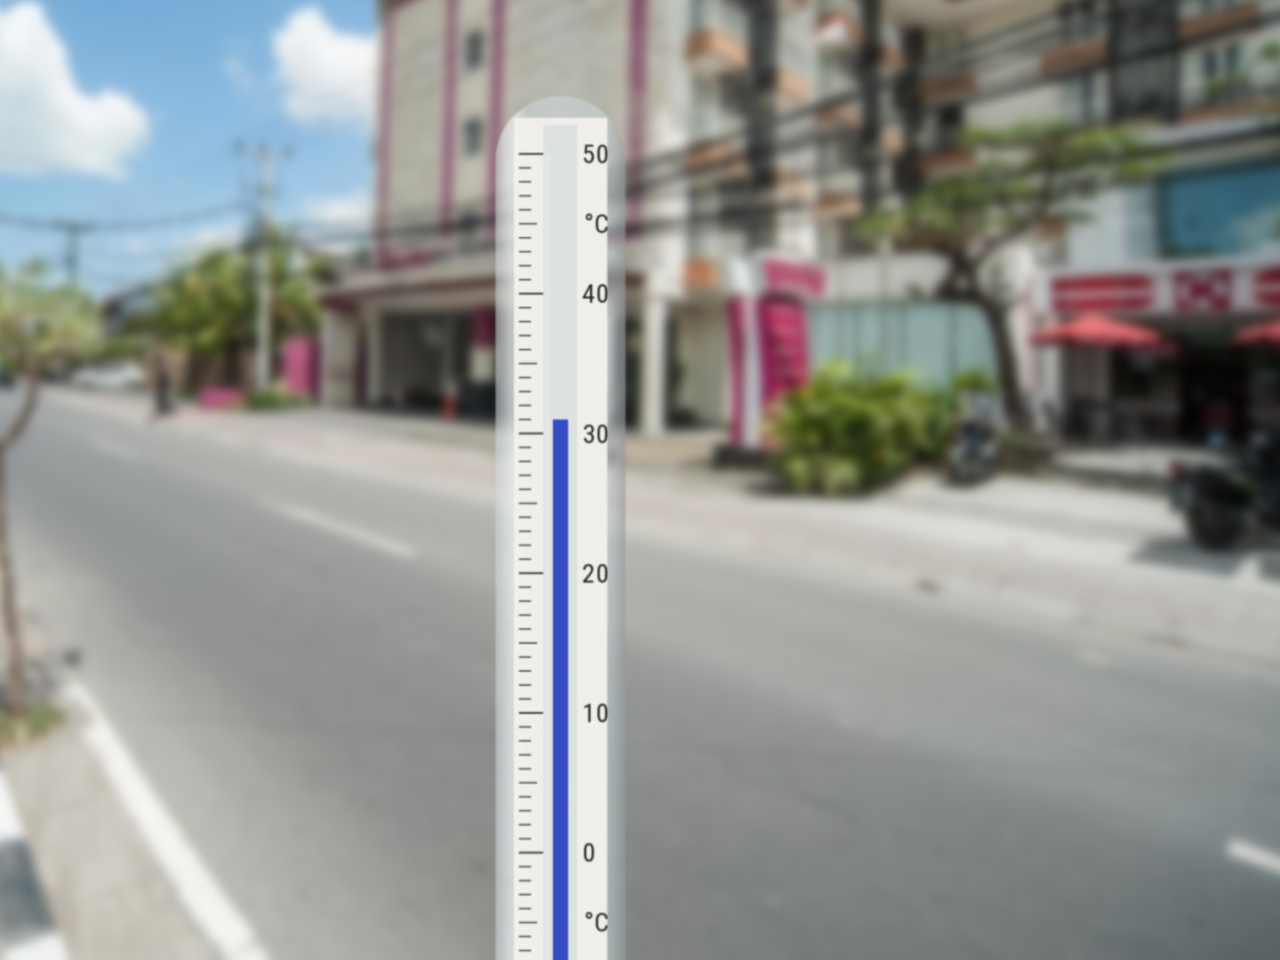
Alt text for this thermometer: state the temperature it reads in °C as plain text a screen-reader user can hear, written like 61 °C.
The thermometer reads 31 °C
